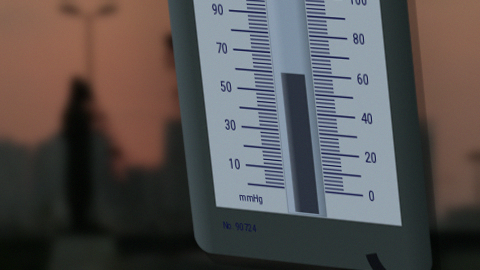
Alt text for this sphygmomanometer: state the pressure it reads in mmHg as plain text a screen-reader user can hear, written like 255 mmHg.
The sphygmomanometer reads 60 mmHg
